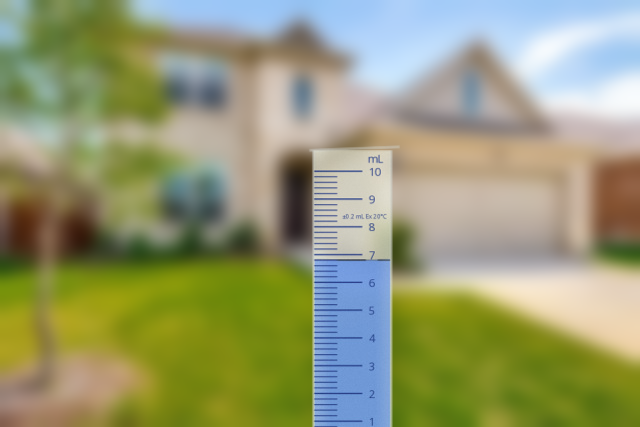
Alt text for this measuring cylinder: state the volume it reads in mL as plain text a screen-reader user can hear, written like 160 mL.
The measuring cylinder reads 6.8 mL
